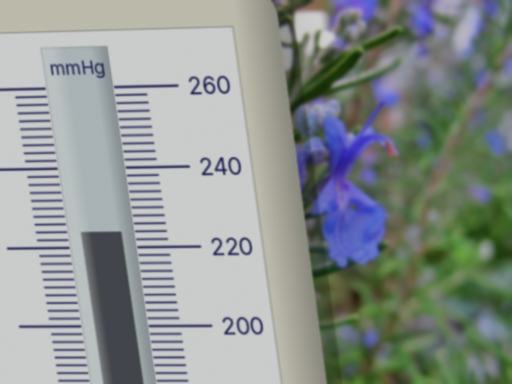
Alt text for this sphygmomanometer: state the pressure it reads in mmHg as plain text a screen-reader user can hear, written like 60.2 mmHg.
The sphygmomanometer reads 224 mmHg
